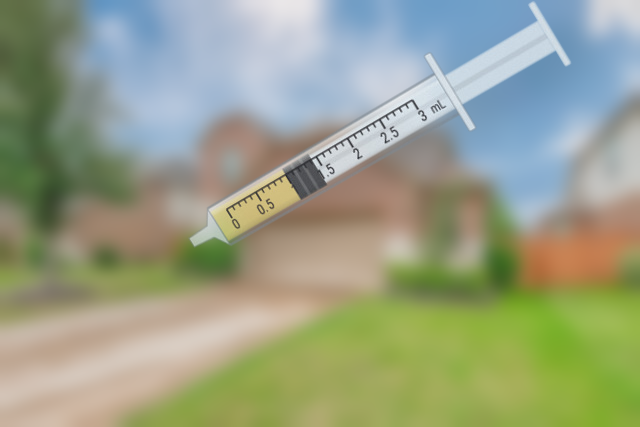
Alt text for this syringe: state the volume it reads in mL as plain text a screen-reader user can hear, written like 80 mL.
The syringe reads 1 mL
